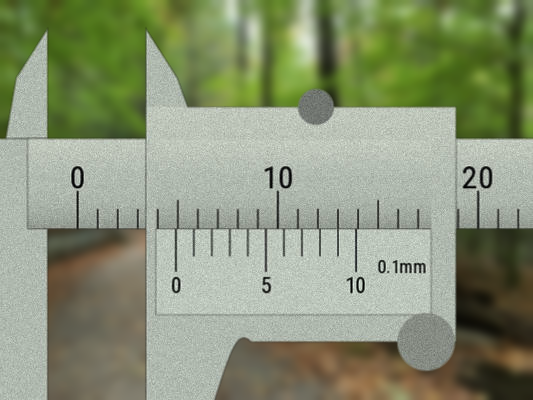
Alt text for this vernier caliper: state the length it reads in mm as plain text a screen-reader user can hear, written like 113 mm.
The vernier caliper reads 4.9 mm
